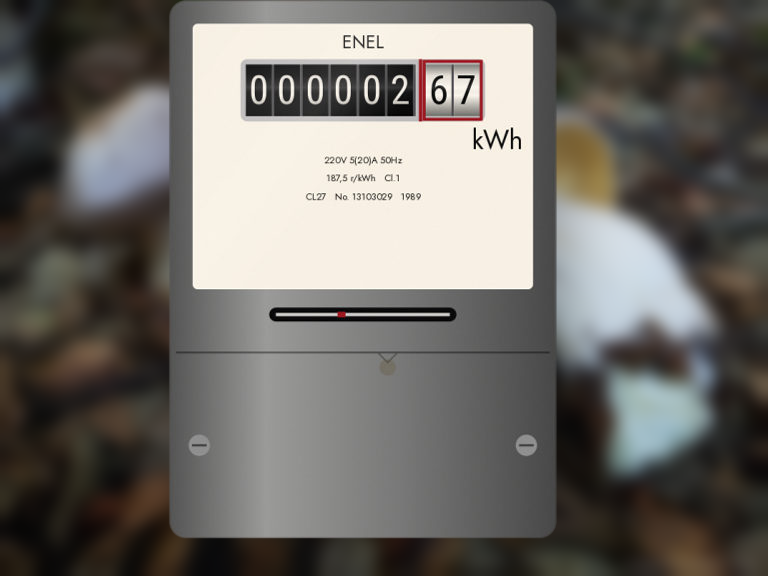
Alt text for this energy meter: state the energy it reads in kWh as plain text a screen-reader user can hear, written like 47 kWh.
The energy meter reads 2.67 kWh
